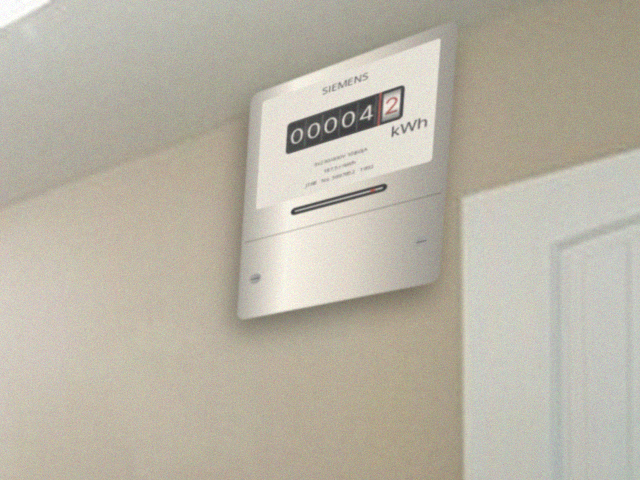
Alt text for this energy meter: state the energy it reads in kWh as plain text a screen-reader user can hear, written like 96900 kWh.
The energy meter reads 4.2 kWh
